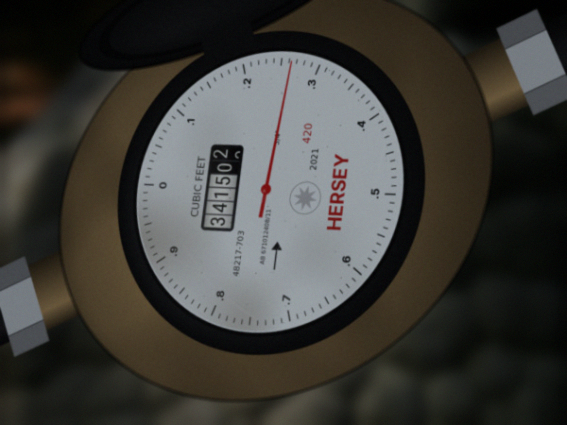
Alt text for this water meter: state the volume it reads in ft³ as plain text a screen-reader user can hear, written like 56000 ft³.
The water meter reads 341502.26 ft³
